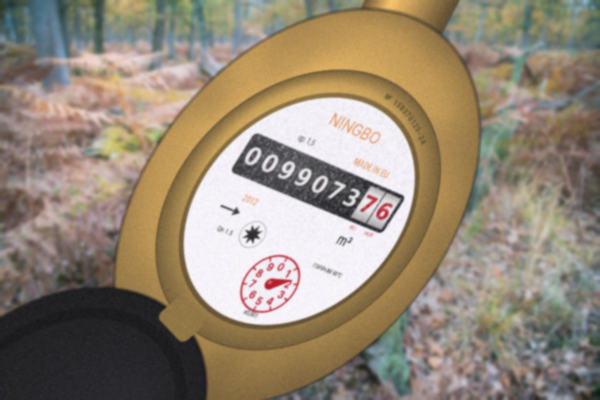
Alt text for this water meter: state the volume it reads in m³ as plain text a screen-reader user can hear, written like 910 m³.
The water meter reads 99073.761 m³
